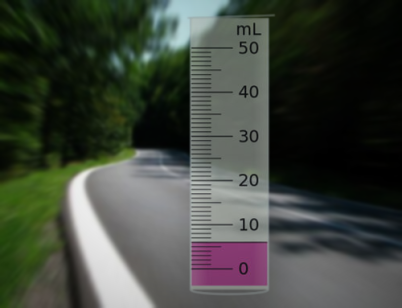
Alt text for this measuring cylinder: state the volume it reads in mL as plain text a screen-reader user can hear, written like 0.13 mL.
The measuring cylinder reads 6 mL
